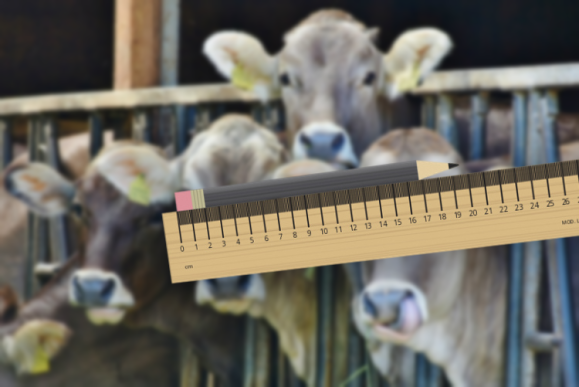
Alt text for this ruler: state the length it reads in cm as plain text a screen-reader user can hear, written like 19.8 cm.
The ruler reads 19.5 cm
